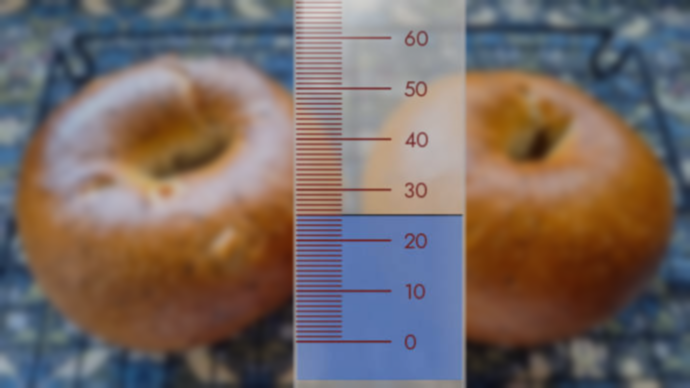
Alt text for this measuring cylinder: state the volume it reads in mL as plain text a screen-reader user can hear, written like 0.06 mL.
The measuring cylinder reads 25 mL
